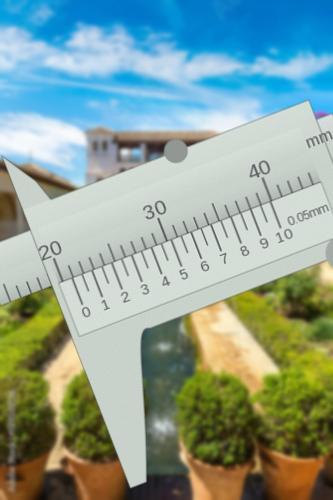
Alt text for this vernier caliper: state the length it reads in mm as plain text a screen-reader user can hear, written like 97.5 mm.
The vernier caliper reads 20.9 mm
